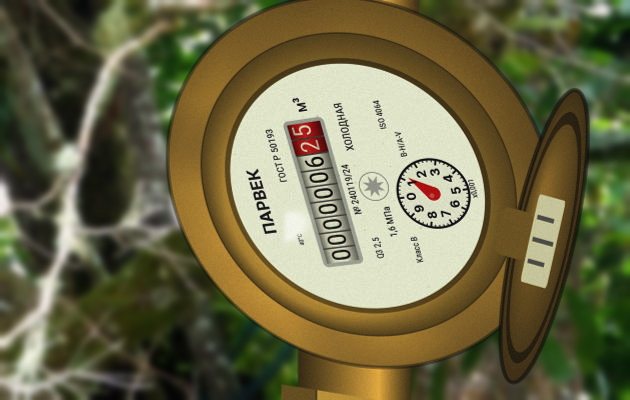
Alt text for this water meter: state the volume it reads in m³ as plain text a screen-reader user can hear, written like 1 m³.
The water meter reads 6.251 m³
